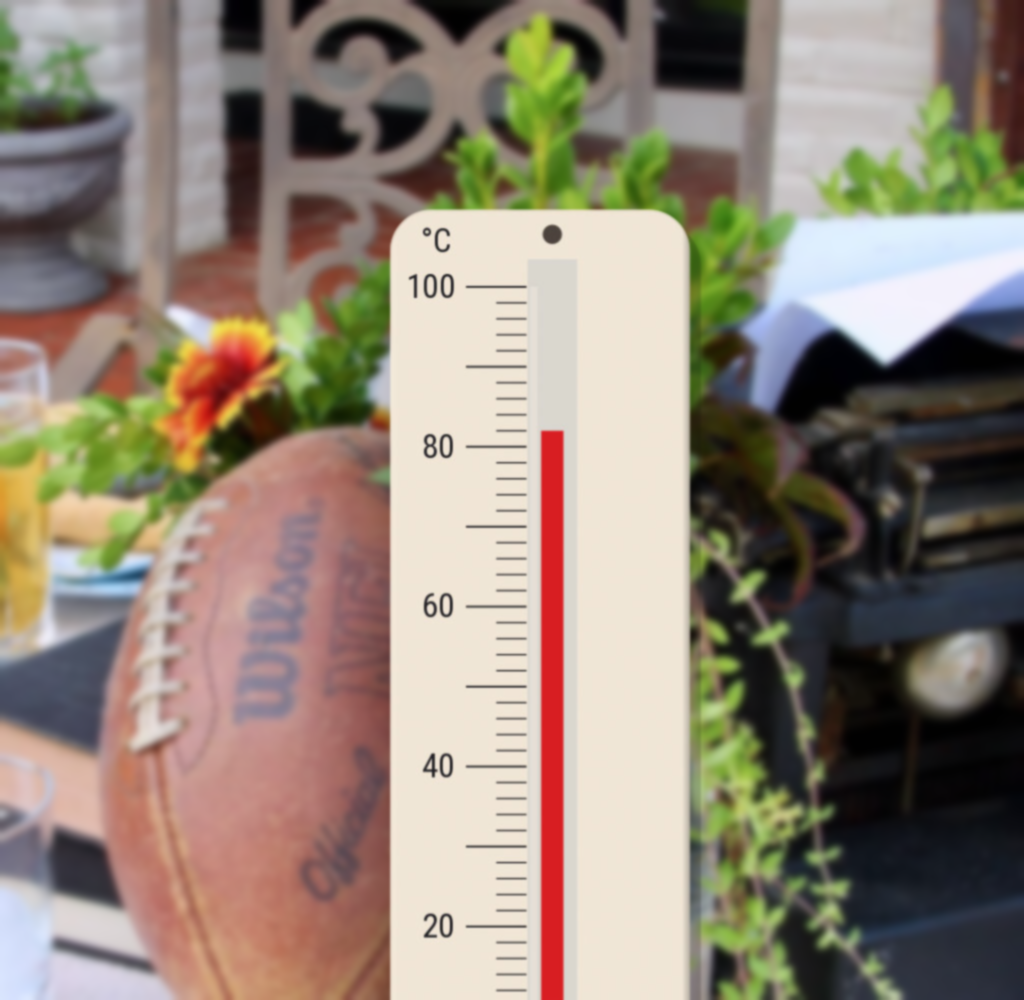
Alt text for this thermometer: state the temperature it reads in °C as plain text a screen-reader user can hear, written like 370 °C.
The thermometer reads 82 °C
